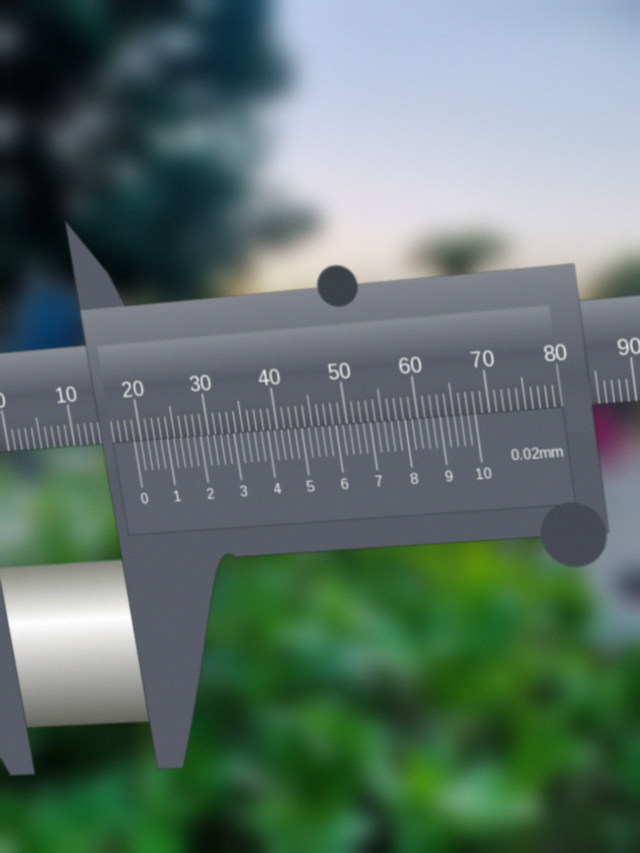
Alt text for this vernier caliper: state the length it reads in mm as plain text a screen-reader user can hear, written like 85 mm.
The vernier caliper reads 19.0 mm
